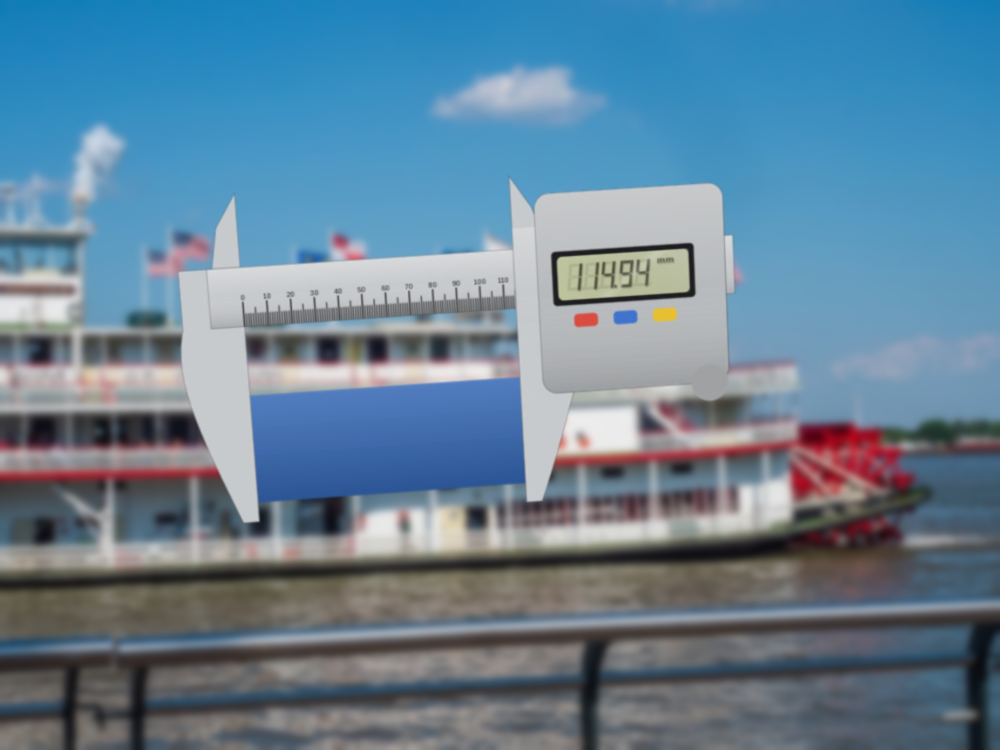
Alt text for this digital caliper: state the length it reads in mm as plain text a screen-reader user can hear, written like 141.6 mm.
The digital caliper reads 114.94 mm
